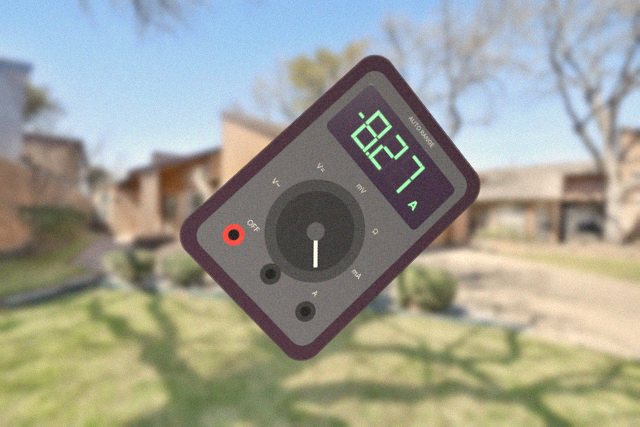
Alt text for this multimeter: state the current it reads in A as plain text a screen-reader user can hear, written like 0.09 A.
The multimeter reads -8.27 A
